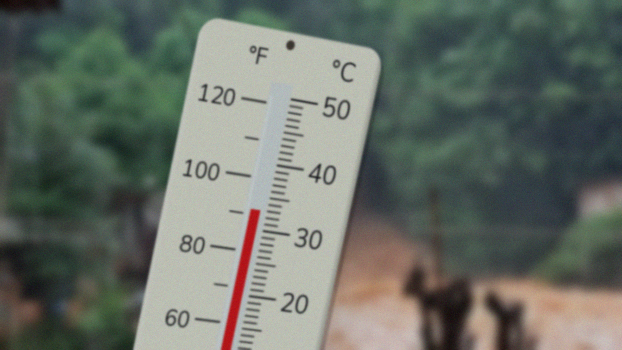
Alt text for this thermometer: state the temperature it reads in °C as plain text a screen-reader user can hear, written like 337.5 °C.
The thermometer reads 33 °C
